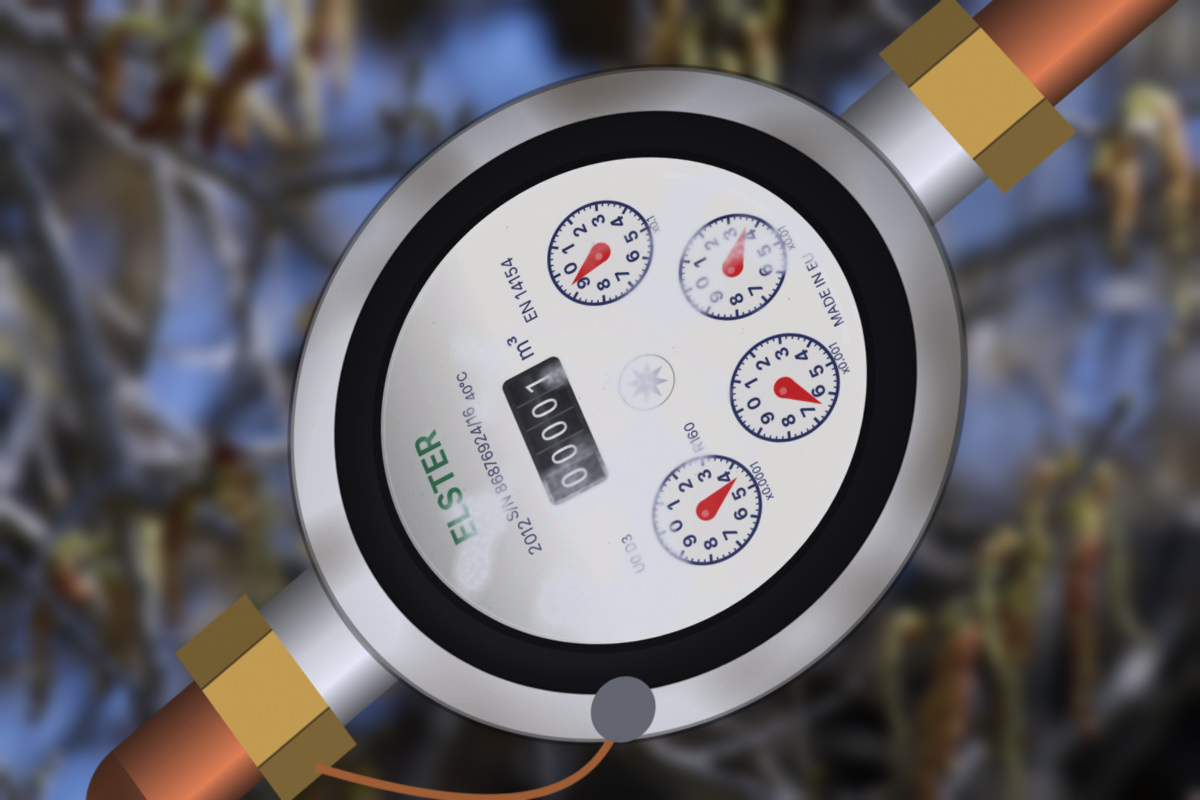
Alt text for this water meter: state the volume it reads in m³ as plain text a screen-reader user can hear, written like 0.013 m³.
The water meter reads 0.9364 m³
